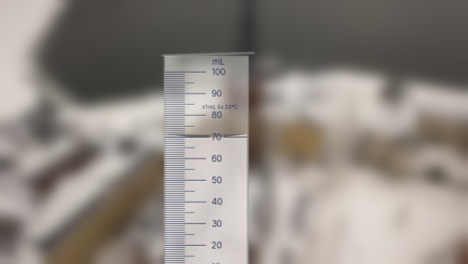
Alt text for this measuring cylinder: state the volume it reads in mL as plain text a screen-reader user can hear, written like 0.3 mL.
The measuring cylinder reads 70 mL
